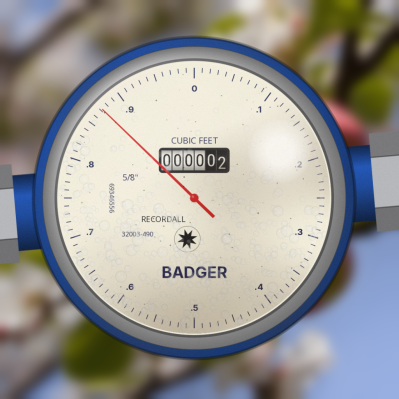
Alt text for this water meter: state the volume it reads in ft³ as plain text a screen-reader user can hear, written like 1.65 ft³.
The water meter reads 1.87 ft³
